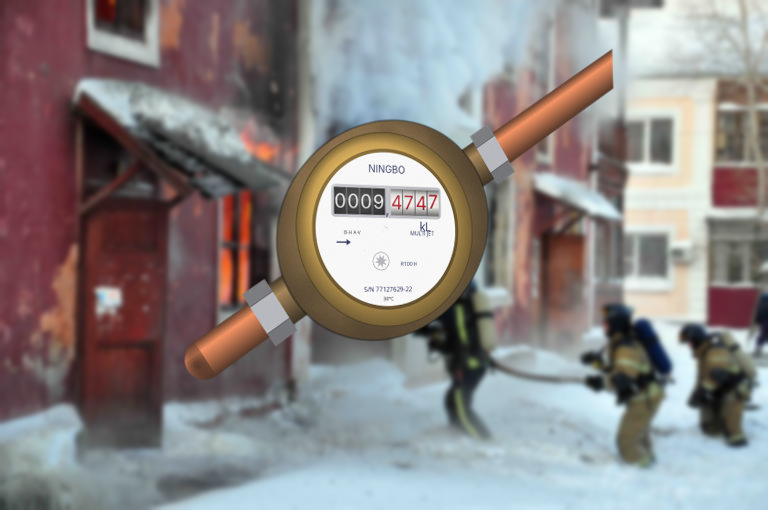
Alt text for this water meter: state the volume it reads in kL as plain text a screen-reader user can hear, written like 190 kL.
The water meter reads 9.4747 kL
